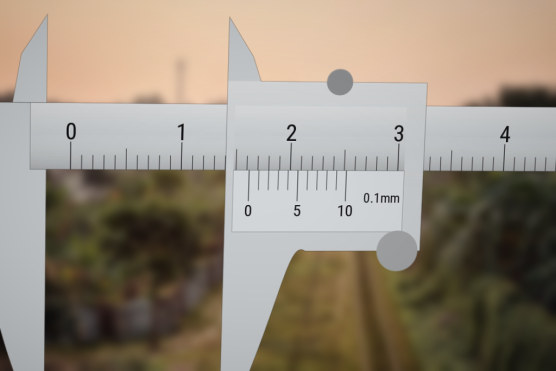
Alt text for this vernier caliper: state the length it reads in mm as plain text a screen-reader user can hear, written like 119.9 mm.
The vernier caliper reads 16.2 mm
